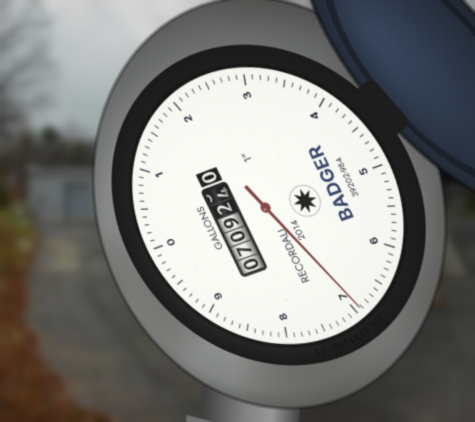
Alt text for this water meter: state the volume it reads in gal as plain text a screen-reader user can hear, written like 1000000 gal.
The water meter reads 709236.9 gal
